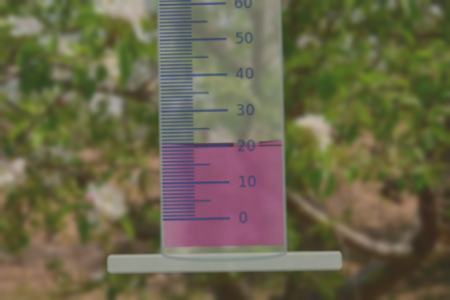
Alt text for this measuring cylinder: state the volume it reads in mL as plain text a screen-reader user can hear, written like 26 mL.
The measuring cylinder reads 20 mL
